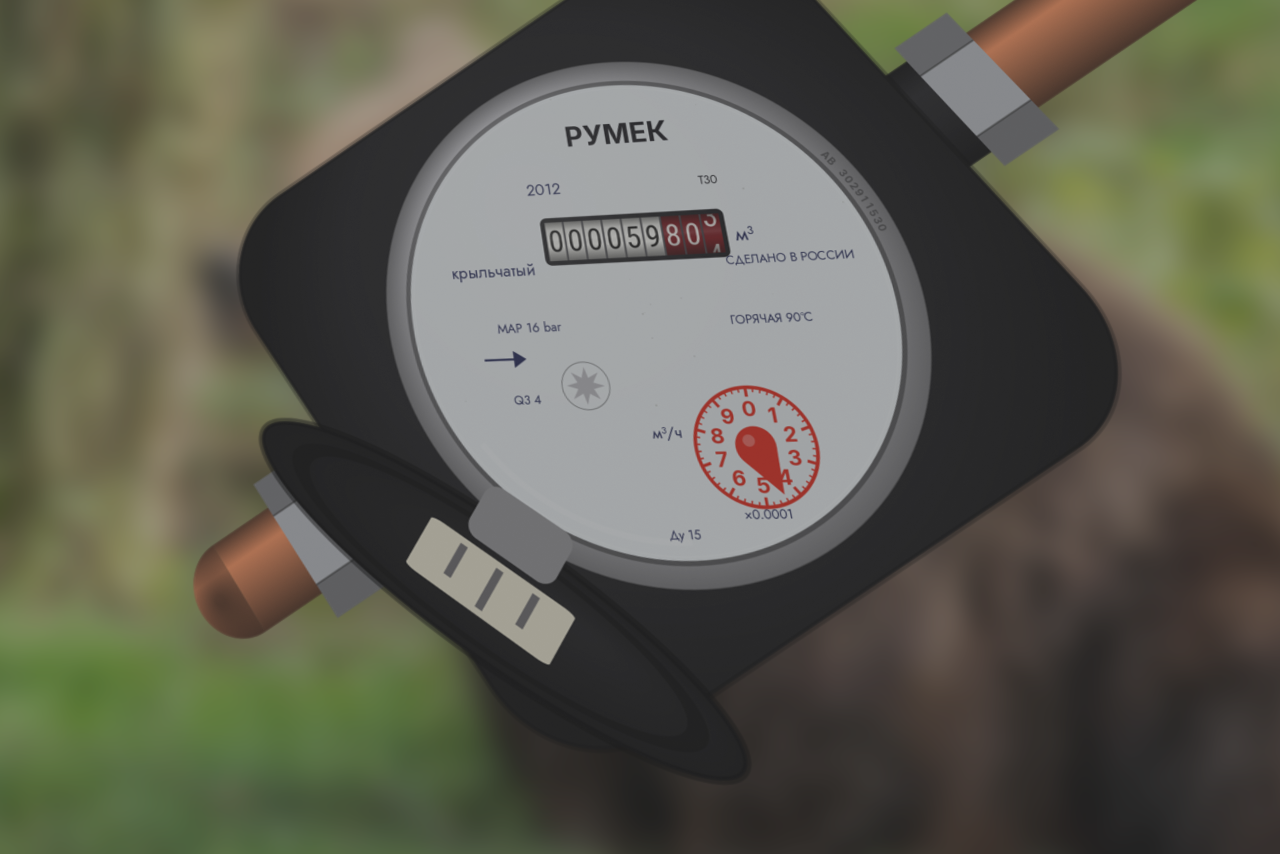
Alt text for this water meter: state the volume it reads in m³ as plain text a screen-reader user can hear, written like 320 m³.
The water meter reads 59.8034 m³
